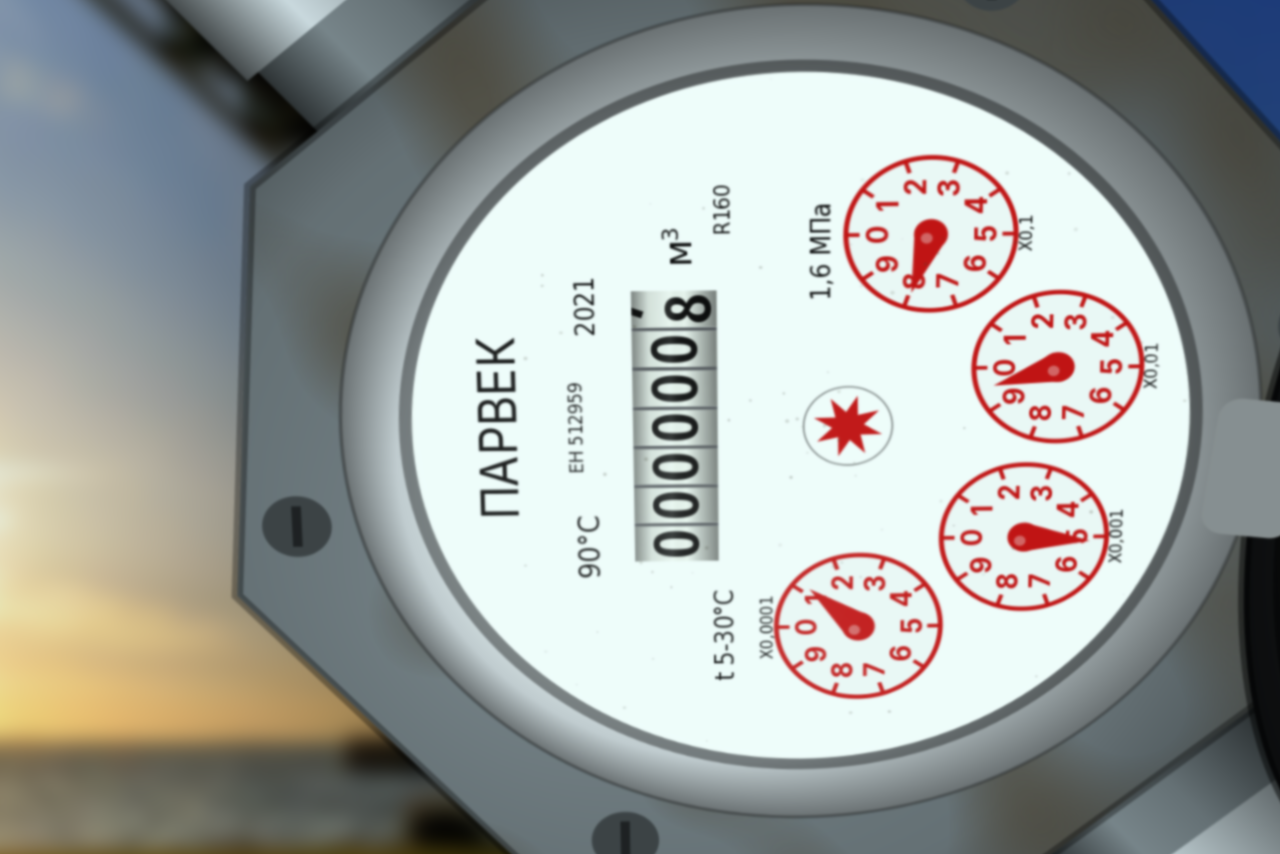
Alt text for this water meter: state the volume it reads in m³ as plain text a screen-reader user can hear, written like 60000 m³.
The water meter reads 7.7951 m³
